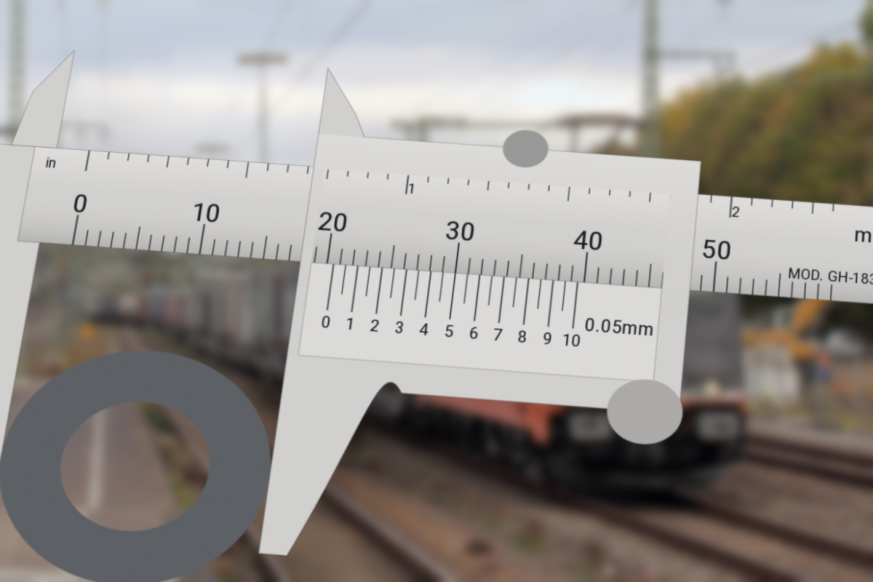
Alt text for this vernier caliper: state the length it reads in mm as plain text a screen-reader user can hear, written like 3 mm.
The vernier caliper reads 20.5 mm
